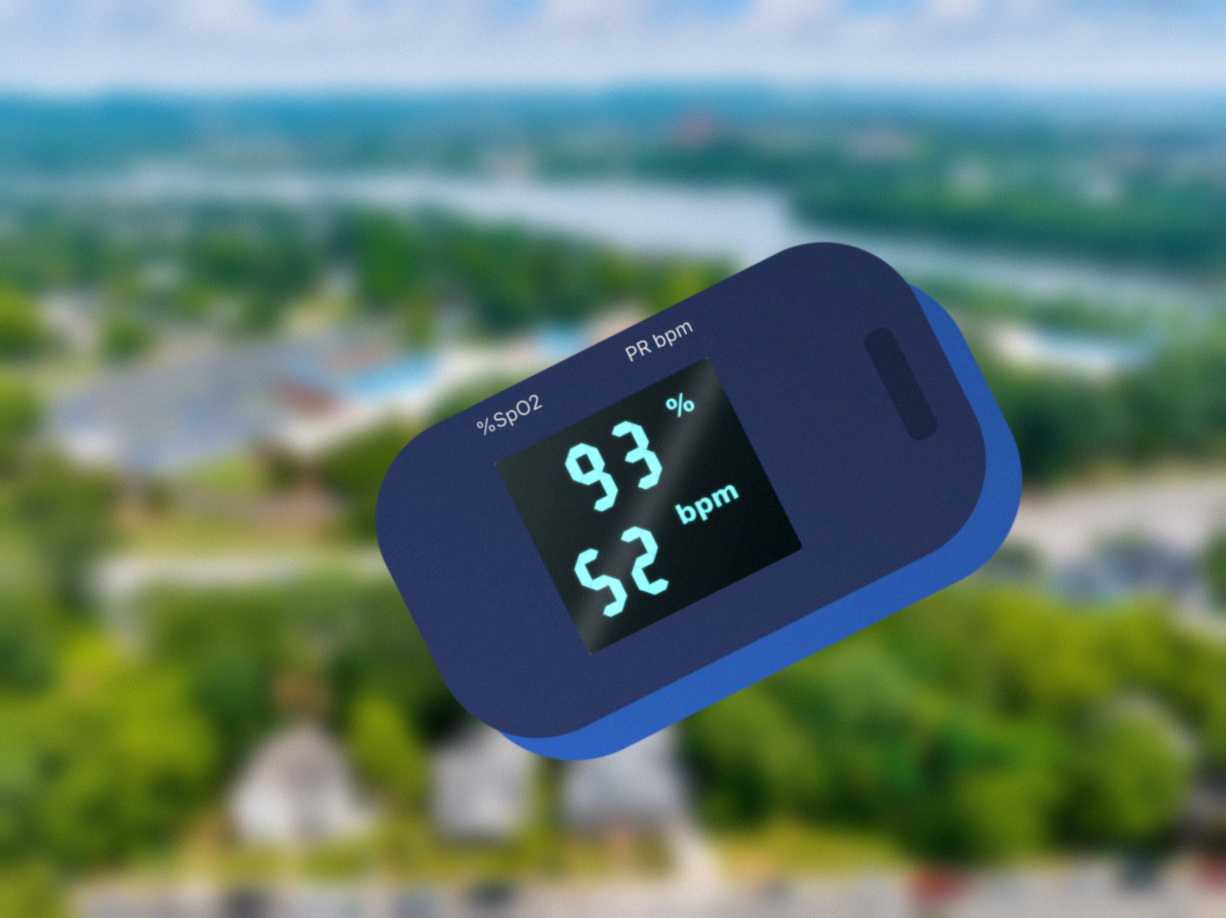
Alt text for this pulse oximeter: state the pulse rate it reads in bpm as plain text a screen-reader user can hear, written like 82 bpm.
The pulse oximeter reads 52 bpm
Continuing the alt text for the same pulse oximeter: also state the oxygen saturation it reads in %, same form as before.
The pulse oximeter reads 93 %
